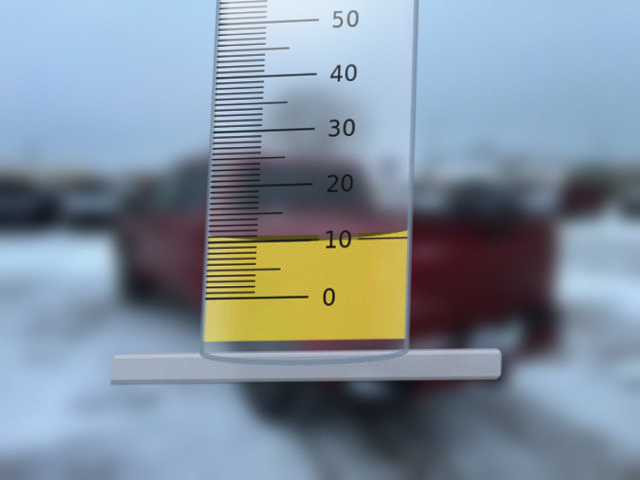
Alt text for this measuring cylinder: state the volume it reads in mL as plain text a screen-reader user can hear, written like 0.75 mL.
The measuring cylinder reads 10 mL
